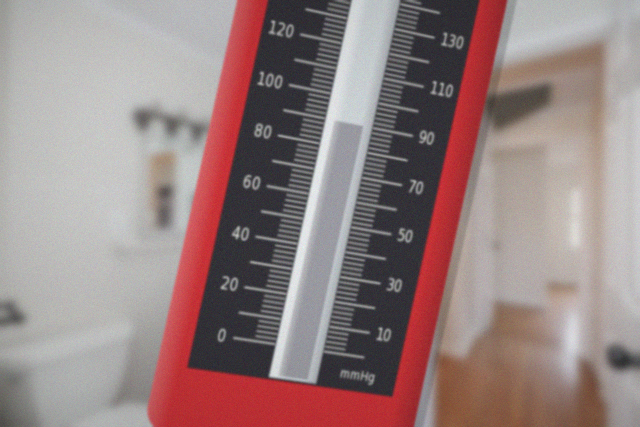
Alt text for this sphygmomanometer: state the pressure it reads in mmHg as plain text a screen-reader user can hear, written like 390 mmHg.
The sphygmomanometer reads 90 mmHg
